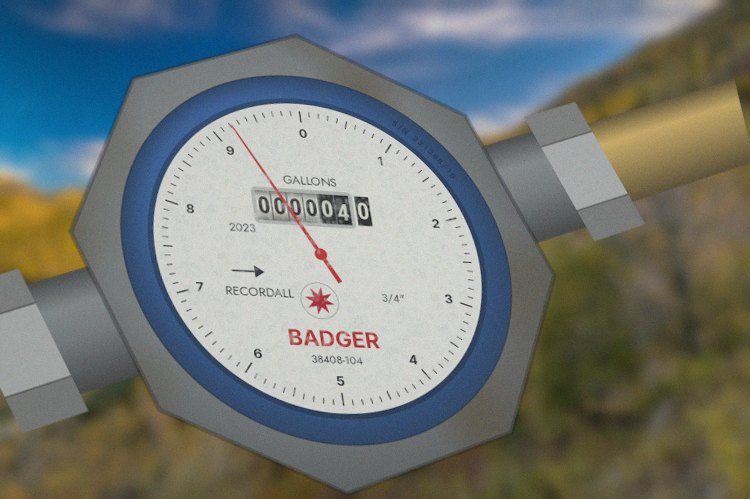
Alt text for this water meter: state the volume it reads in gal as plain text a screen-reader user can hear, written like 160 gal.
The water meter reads 39.2 gal
